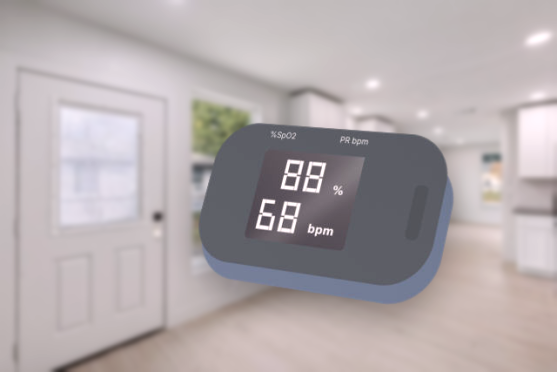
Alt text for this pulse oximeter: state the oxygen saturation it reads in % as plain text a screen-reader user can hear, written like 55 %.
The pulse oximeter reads 88 %
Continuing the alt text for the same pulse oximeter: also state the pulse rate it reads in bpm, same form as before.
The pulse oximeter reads 68 bpm
